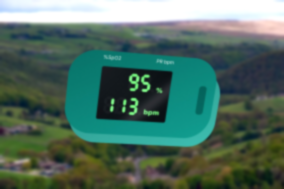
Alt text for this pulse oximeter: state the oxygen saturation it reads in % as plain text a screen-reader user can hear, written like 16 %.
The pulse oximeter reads 95 %
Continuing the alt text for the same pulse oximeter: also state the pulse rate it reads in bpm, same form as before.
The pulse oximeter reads 113 bpm
